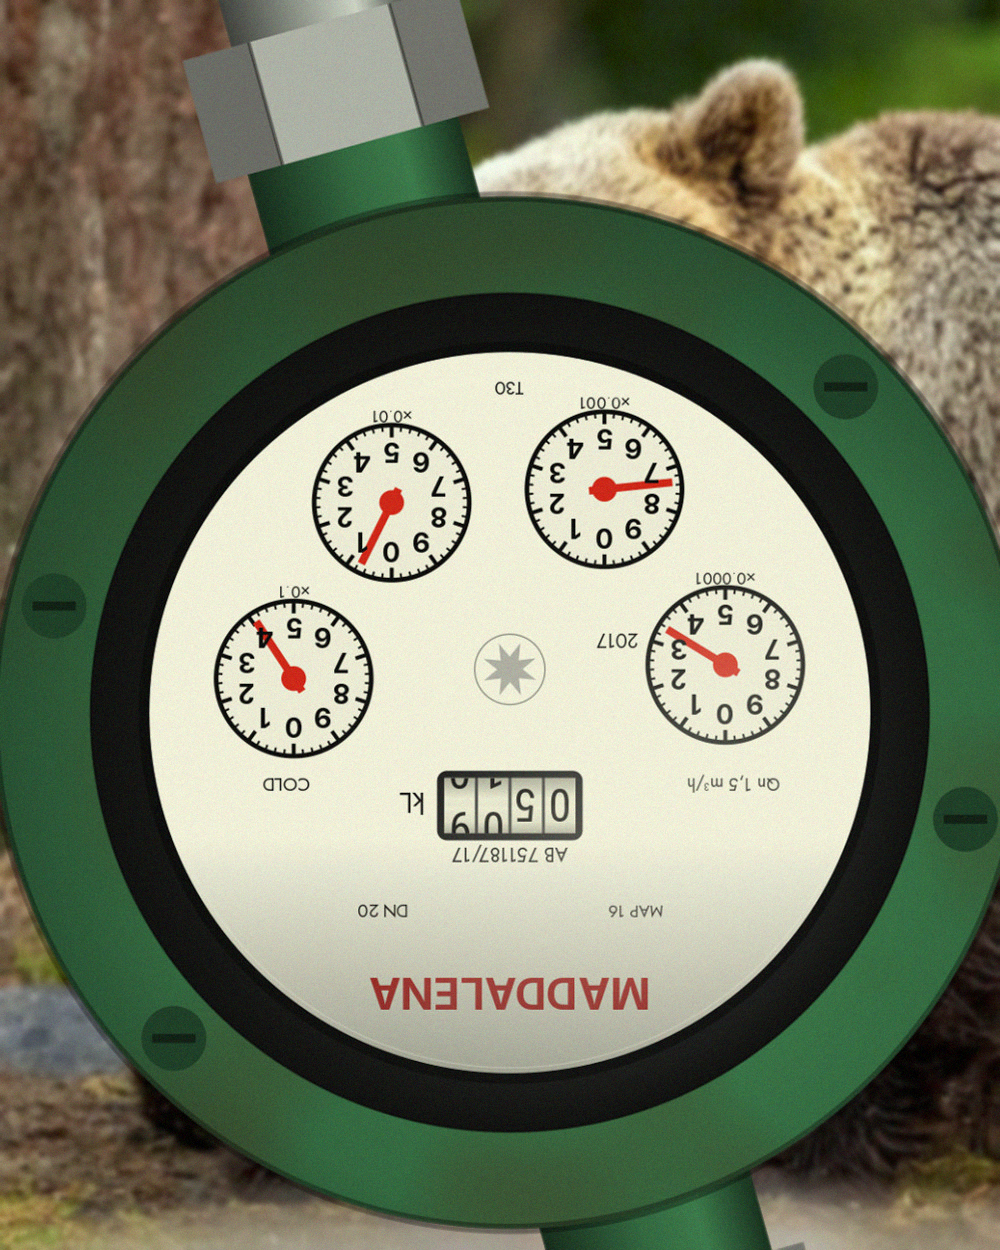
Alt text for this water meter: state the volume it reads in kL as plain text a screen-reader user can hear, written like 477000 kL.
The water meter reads 509.4073 kL
